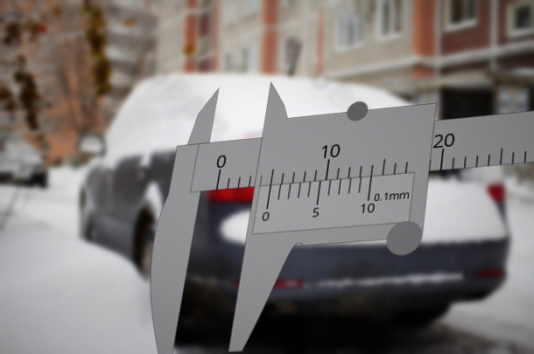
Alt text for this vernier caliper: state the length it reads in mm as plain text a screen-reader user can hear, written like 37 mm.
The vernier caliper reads 5.0 mm
